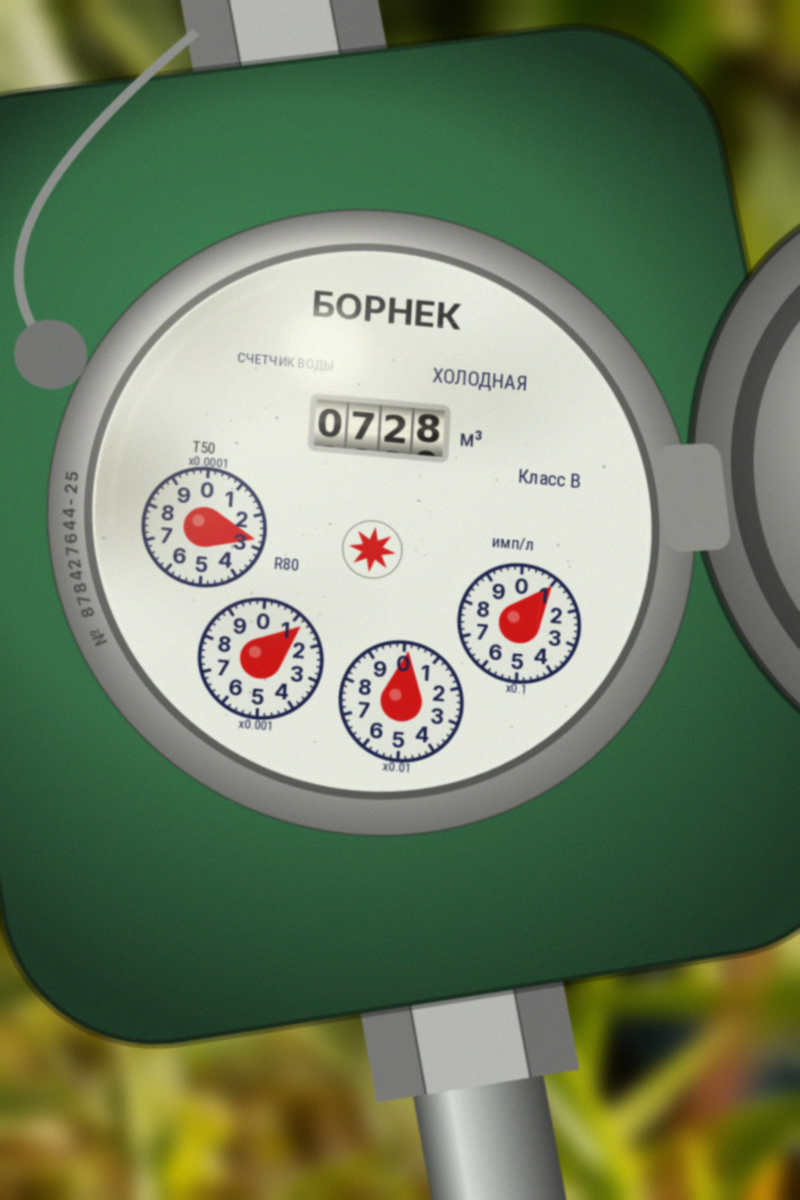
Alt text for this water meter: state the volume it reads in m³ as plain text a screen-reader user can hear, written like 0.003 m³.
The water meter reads 728.1012 m³
